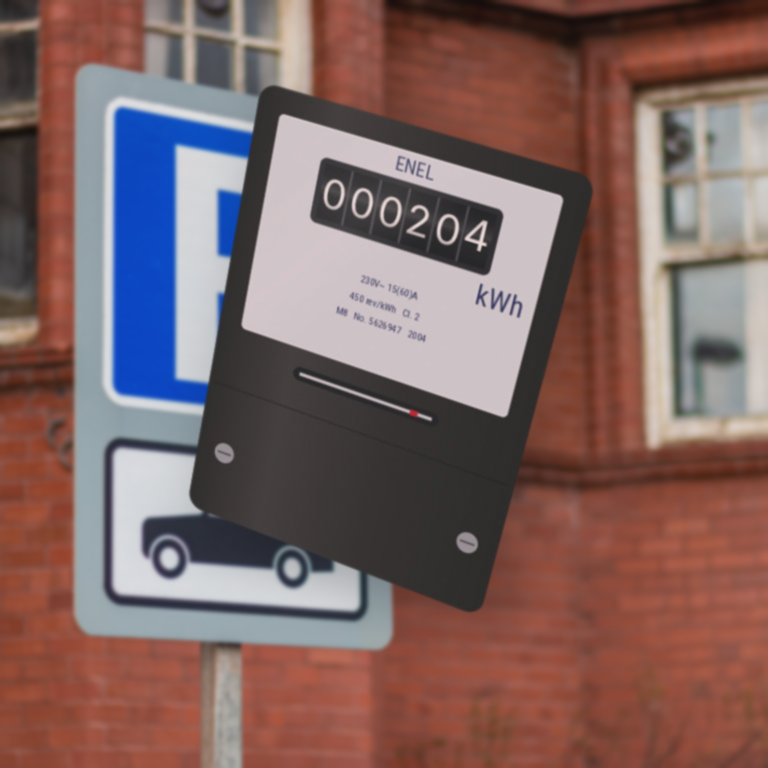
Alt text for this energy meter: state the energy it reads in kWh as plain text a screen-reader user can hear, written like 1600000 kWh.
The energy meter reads 204 kWh
